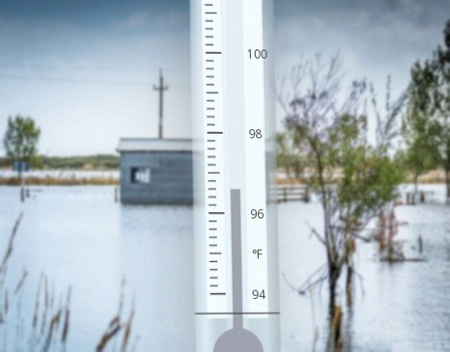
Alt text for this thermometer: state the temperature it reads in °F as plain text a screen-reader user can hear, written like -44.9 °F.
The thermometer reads 96.6 °F
